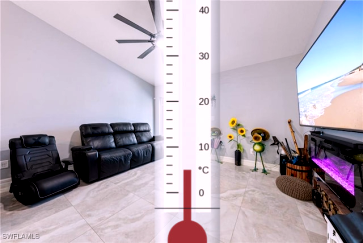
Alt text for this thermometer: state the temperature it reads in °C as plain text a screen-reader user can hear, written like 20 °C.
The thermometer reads 5 °C
